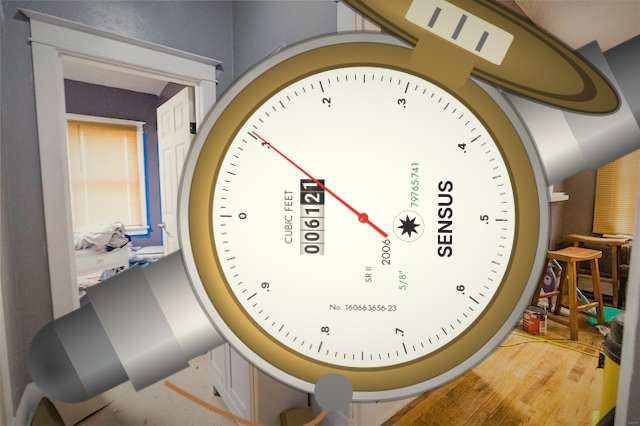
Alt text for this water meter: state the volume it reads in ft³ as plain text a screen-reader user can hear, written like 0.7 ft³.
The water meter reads 6121.10 ft³
